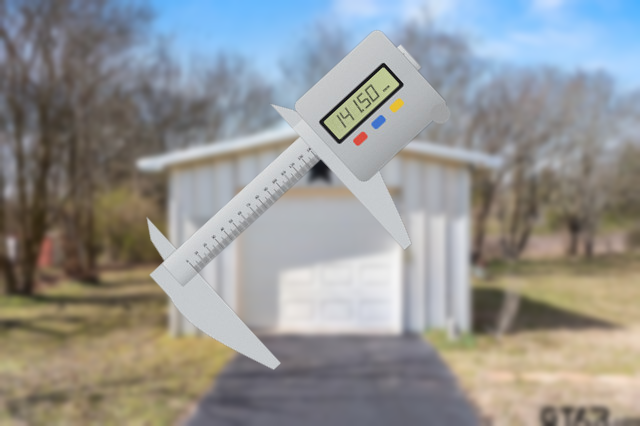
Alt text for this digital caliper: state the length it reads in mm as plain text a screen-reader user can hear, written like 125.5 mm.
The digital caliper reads 141.50 mm
